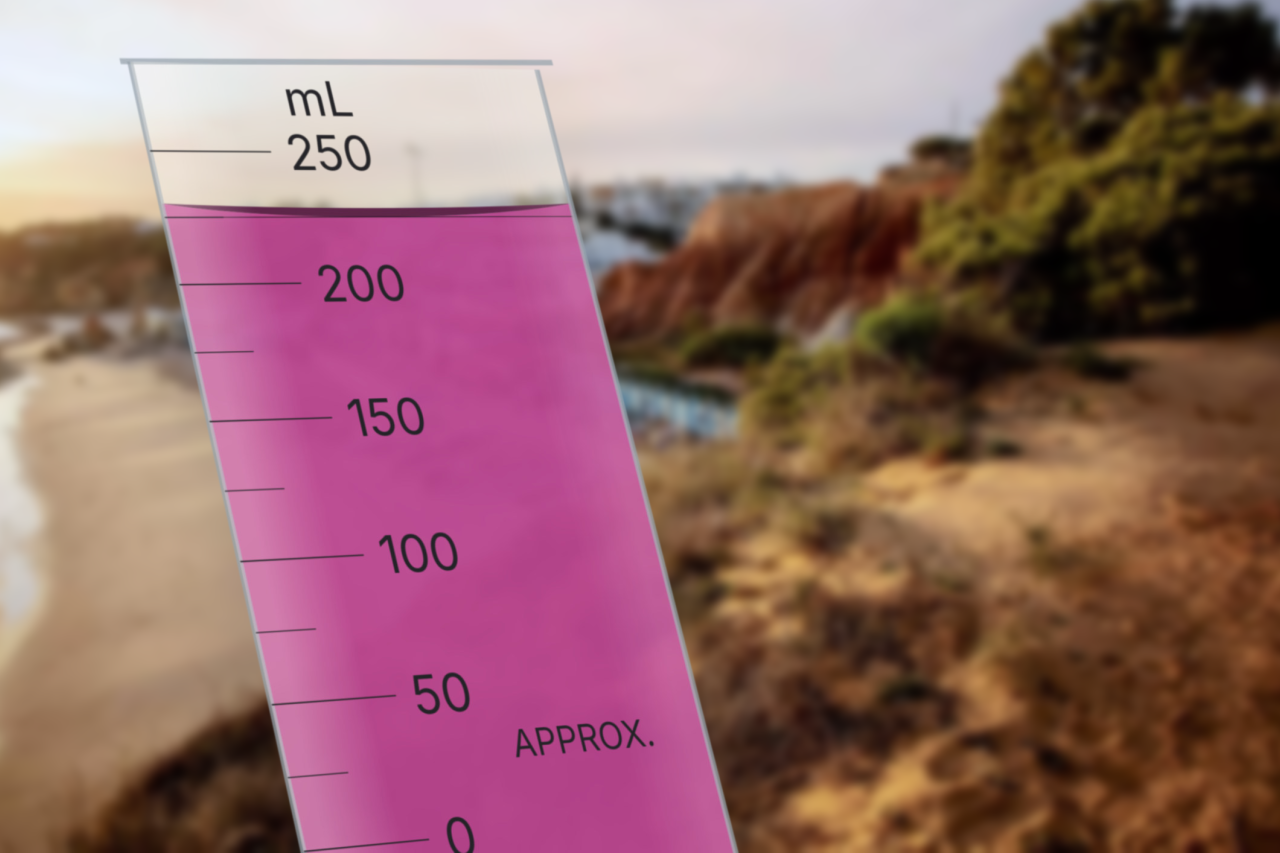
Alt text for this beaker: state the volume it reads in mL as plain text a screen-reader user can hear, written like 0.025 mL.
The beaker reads 225 mL
